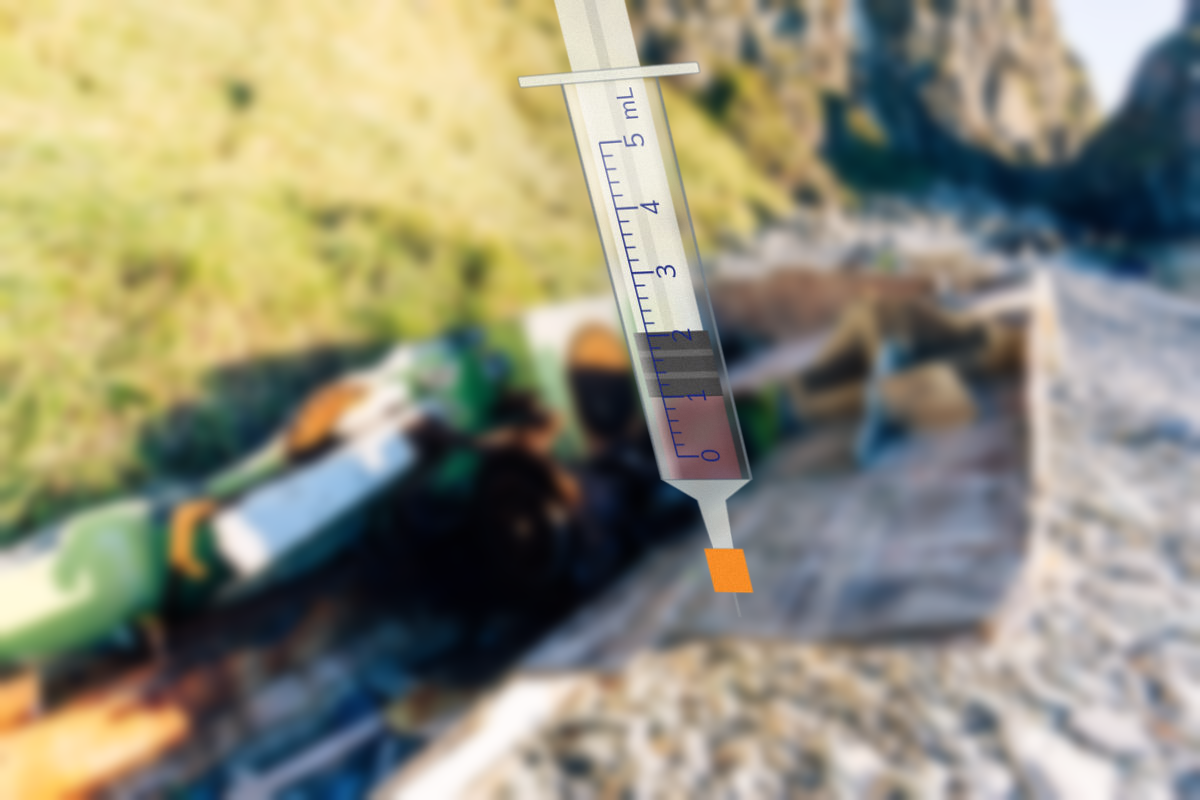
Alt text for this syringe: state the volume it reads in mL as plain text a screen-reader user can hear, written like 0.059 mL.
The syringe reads 1 mL
